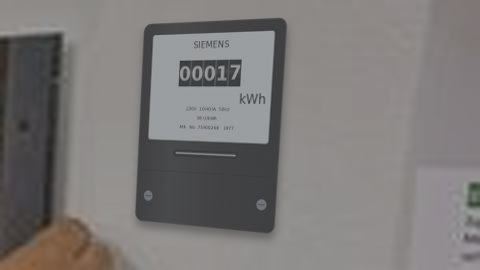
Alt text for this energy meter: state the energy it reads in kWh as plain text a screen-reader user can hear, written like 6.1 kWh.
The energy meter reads 17 kWh
